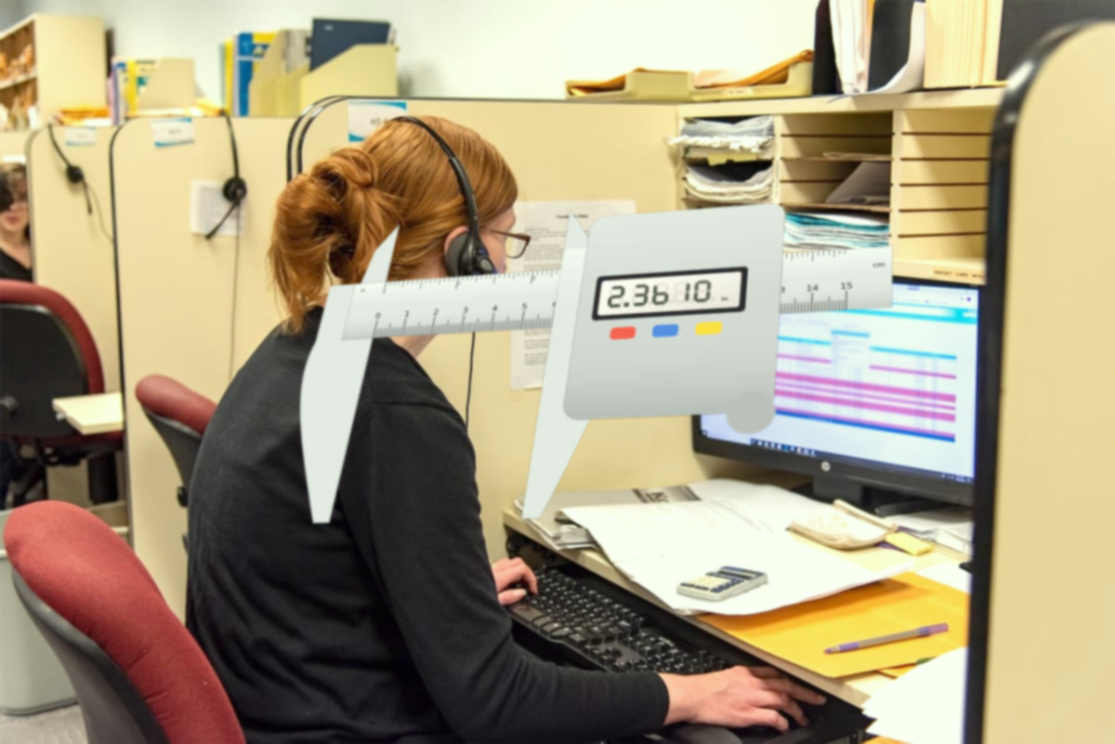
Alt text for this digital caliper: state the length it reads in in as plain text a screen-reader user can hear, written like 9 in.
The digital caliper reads 2.3610 in
